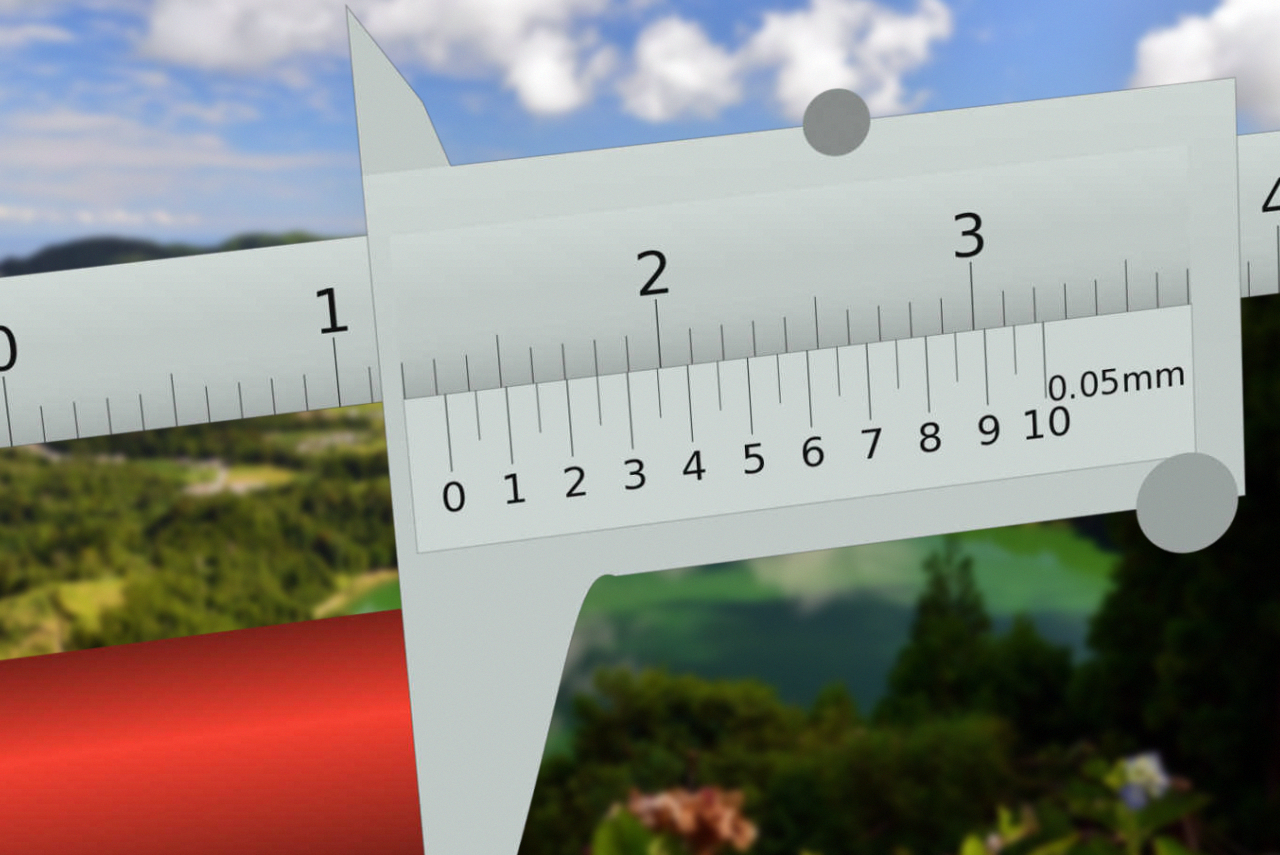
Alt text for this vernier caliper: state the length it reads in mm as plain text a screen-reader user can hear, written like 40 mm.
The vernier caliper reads 13.25 mm
